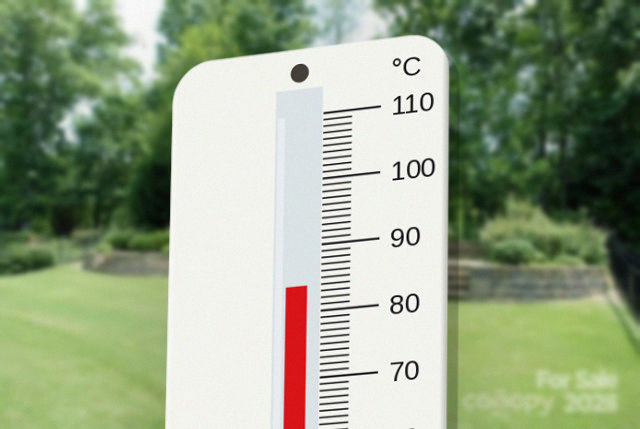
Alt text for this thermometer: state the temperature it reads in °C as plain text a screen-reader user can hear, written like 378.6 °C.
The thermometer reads 84 °C
